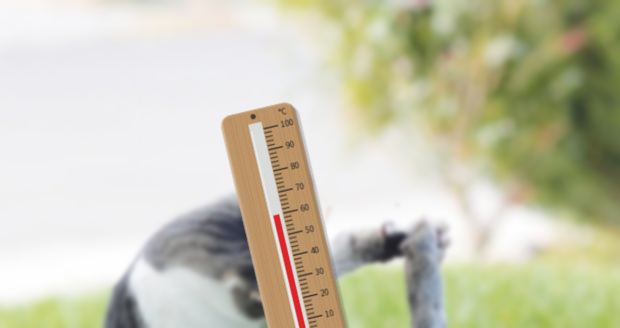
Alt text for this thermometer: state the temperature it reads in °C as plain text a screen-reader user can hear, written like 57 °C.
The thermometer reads 60 °C
